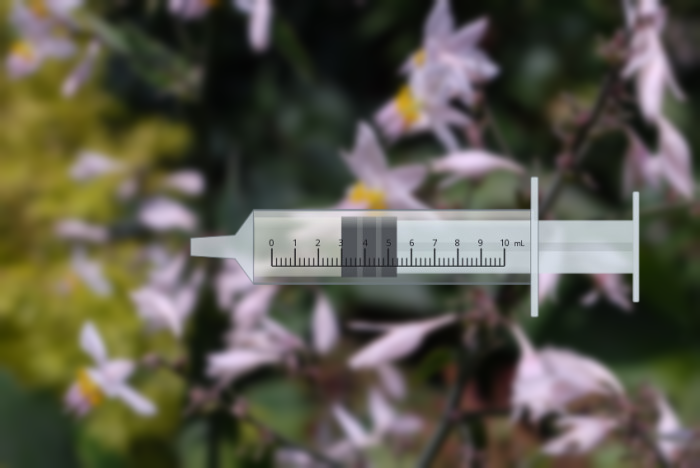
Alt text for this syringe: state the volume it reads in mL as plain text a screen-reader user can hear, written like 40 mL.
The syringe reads 3 mL
